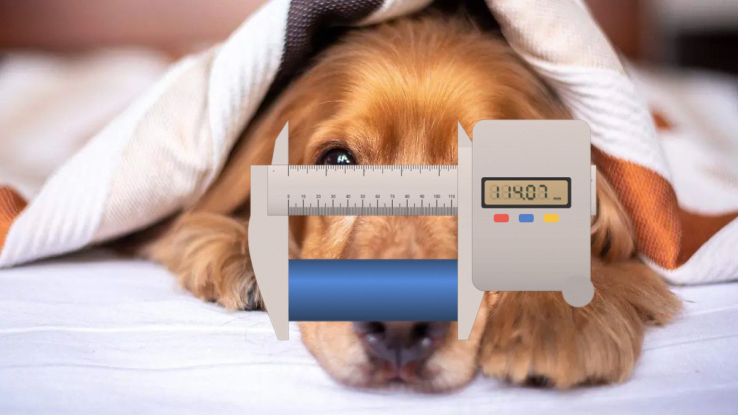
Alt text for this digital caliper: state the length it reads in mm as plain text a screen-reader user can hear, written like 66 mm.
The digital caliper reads 114.07 mm
